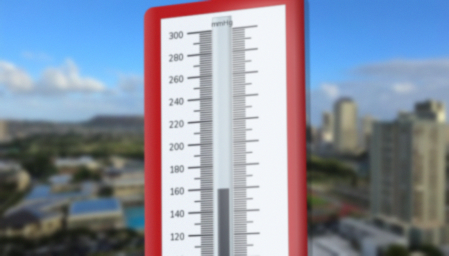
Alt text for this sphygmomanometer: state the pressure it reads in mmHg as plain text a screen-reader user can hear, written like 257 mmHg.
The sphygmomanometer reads 160 mmHg
